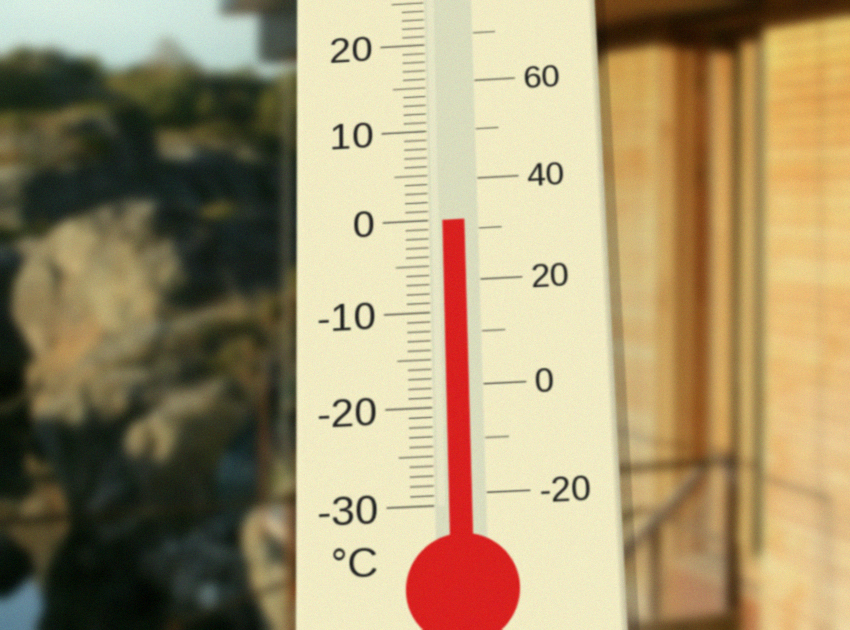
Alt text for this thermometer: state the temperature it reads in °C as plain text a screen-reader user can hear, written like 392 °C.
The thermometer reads 0 °C
